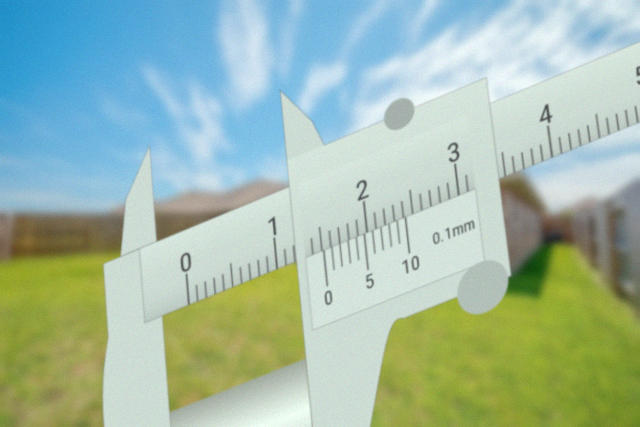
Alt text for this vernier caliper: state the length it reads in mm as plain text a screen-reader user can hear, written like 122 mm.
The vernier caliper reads 15.2 mm
